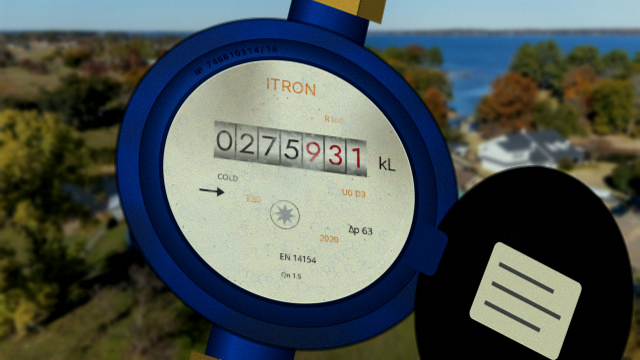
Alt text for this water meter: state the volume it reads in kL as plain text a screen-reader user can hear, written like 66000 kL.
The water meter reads 275.931 kL
